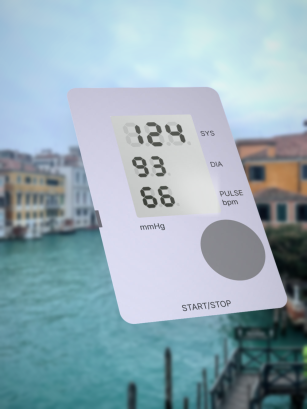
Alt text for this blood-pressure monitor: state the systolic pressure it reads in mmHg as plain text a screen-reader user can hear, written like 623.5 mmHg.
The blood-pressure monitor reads 124 mmHg
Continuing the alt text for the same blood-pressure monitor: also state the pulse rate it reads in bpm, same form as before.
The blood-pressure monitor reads 66 bpm
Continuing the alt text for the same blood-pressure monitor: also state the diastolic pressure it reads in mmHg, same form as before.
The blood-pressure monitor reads 93 mmHg
